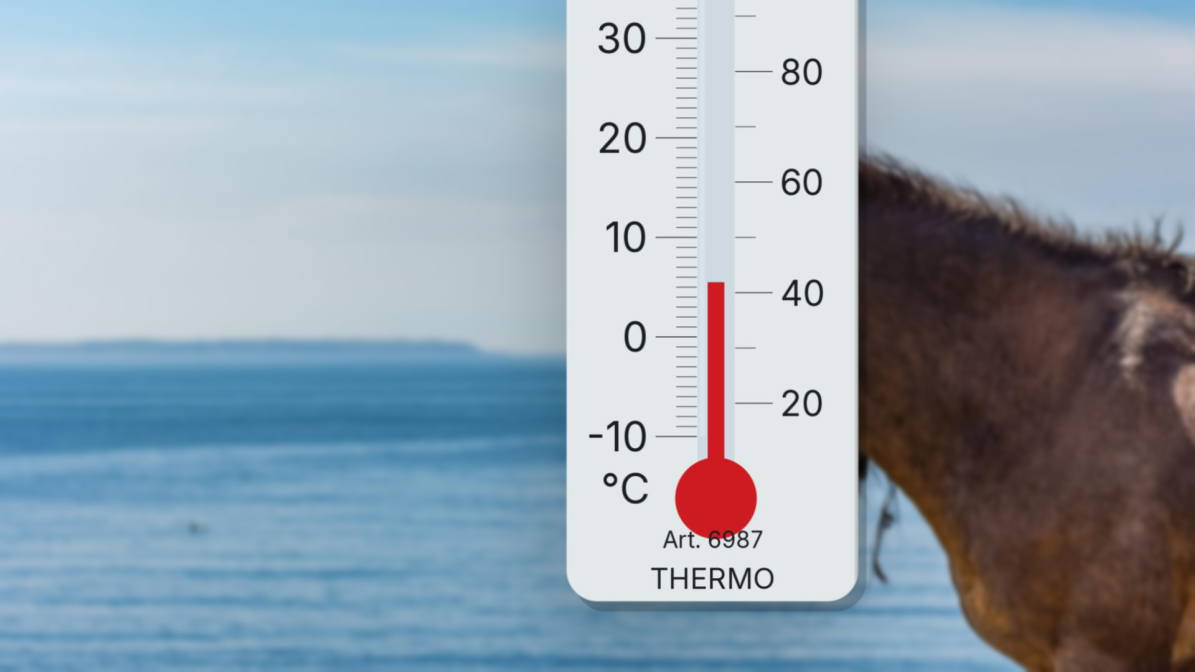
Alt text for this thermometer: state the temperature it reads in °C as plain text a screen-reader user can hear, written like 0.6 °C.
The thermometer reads 5.5 °C
